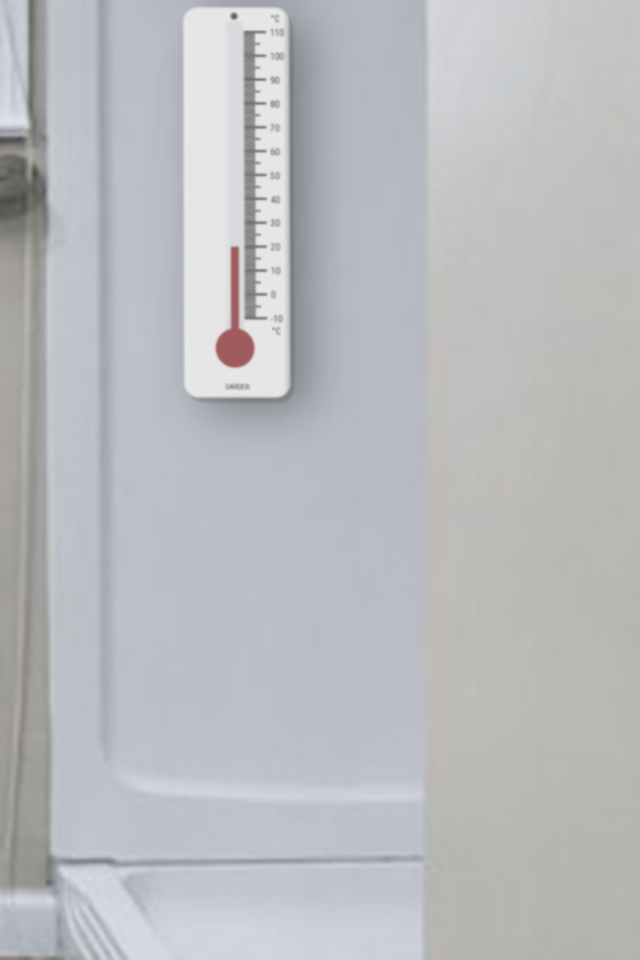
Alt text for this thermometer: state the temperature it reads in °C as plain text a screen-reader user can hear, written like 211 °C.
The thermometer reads 20 °C
